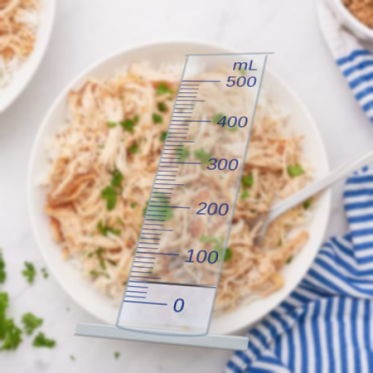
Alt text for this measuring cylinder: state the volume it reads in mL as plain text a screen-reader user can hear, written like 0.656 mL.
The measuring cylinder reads 40 mL
